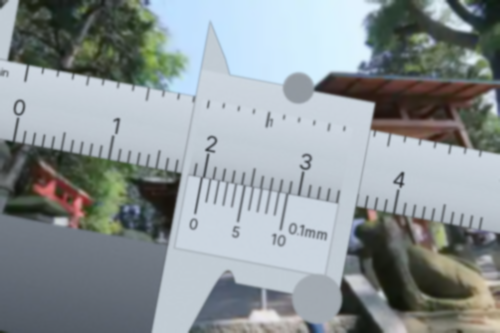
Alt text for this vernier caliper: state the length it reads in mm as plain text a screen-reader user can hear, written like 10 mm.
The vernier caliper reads 19.8 mm
